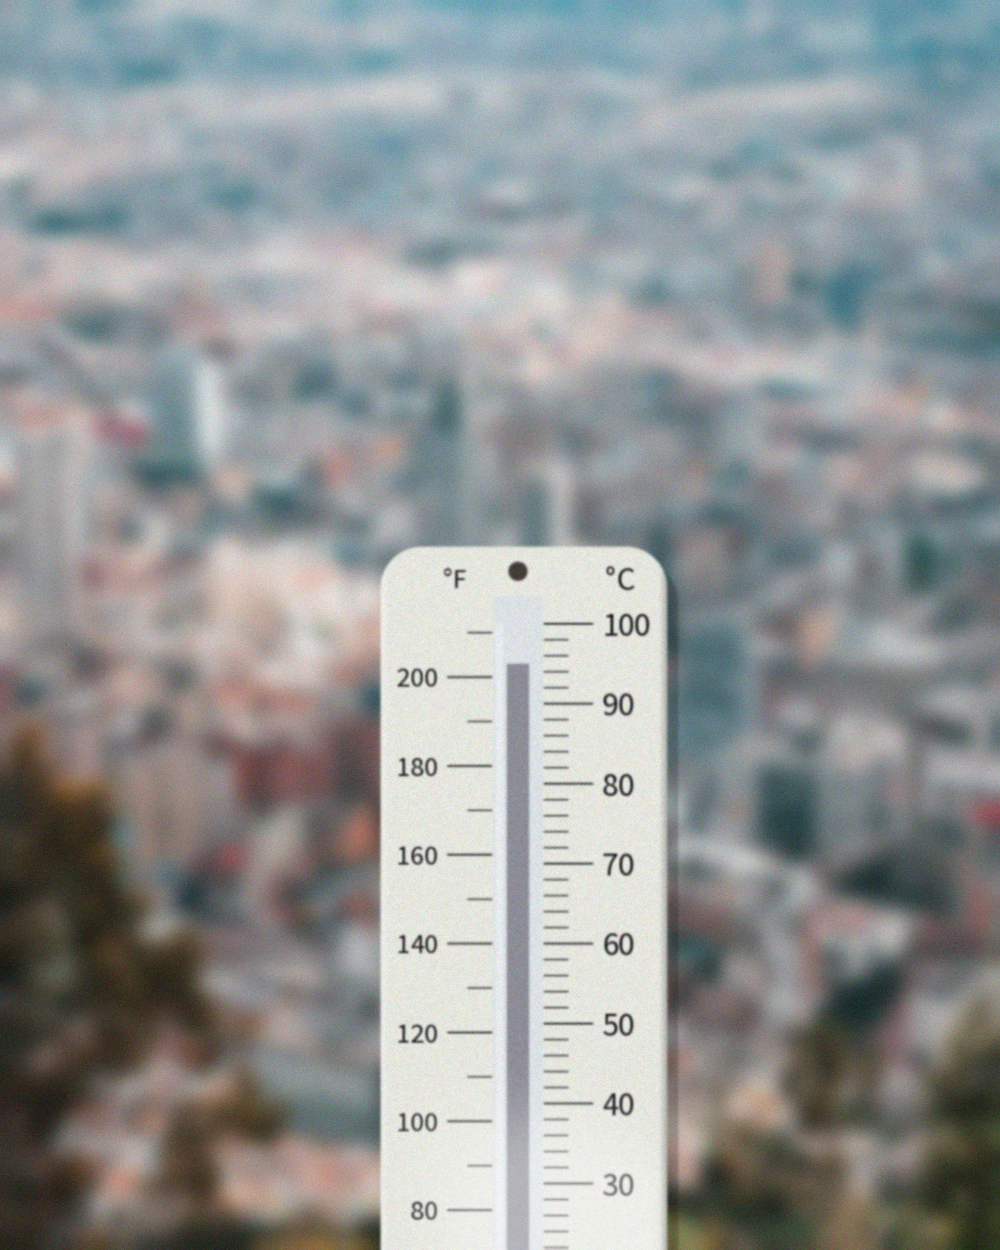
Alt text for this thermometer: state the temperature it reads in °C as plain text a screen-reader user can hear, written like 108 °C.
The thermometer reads 95 °C
